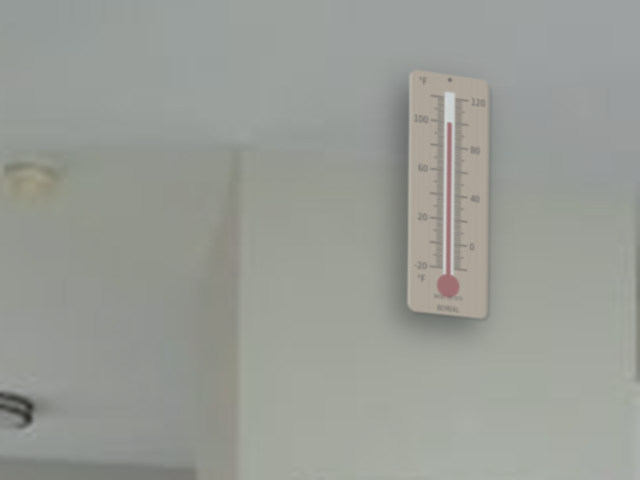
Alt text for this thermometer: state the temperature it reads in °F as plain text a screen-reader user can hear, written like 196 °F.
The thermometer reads 100 °F
